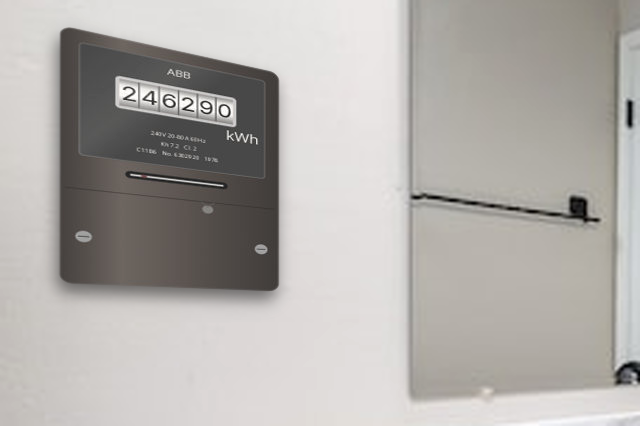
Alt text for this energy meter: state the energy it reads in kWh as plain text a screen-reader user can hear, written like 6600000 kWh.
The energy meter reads 246290 kWh
